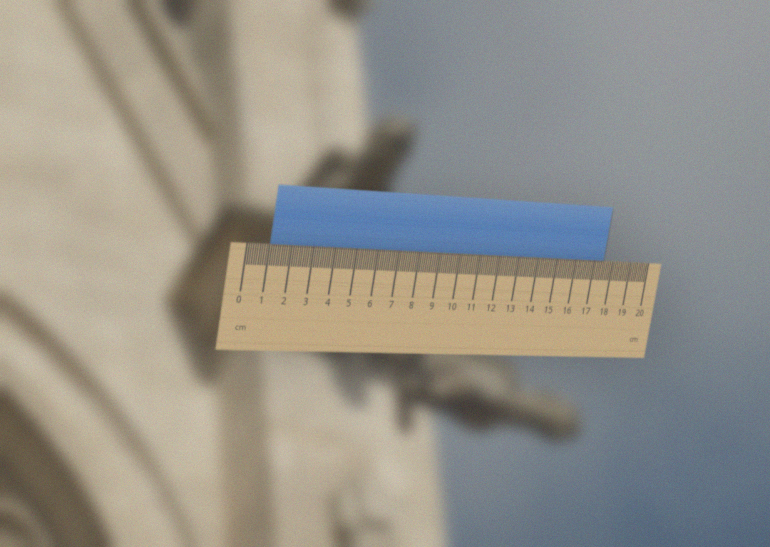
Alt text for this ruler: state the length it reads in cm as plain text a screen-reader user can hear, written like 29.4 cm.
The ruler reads 16.5 cm
